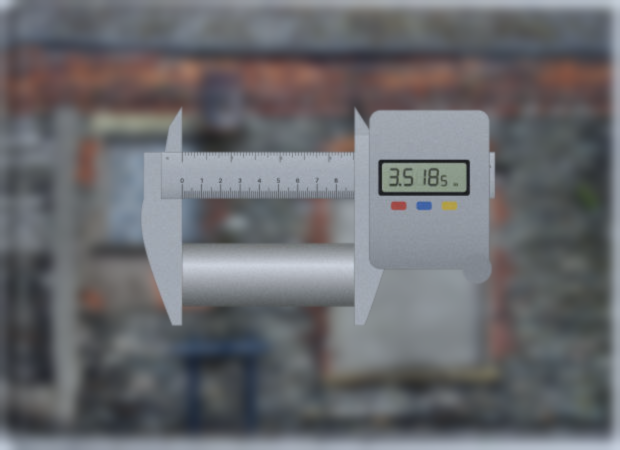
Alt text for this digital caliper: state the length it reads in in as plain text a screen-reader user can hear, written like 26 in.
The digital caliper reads 3.5185 in
